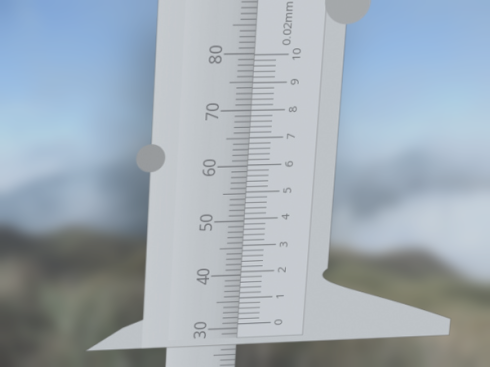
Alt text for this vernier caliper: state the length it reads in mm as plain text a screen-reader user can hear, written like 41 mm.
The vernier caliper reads 30.8 mm
